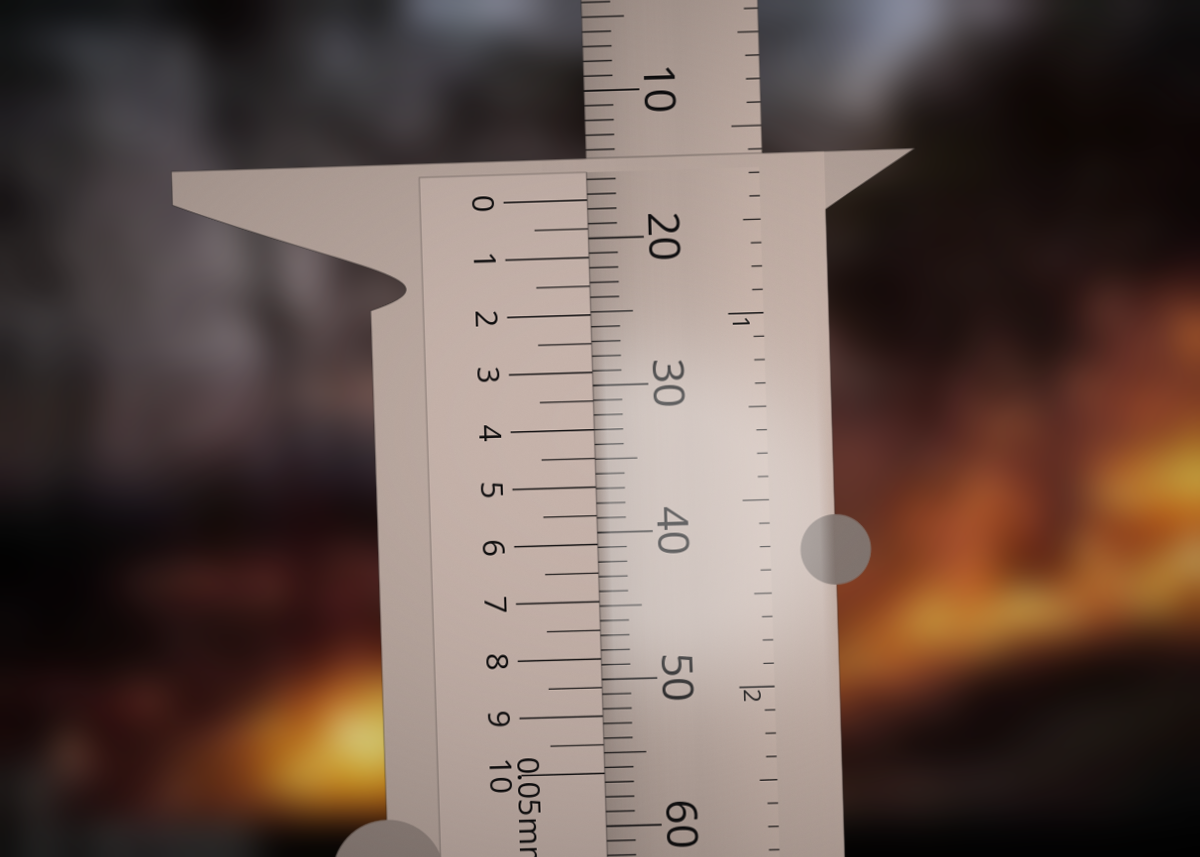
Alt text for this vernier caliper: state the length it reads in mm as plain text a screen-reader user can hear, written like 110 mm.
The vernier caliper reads 17.4 mm
